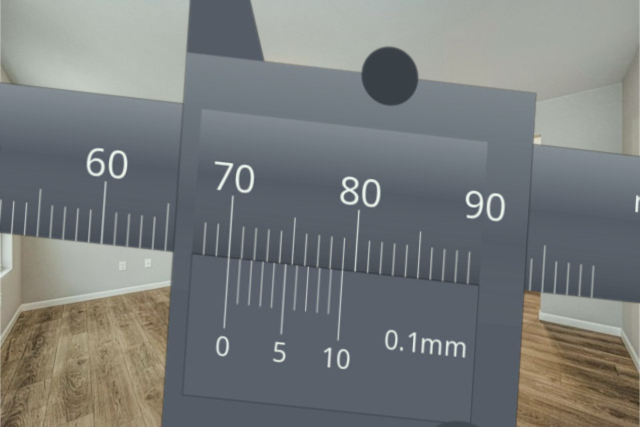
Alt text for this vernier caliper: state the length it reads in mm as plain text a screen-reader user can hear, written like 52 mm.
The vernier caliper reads 70.0 mm
